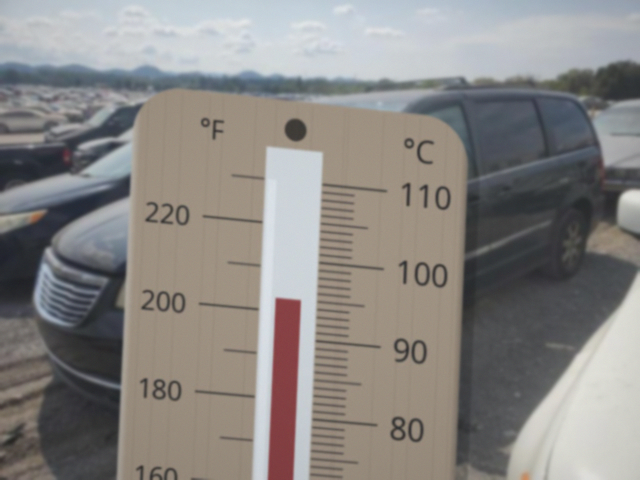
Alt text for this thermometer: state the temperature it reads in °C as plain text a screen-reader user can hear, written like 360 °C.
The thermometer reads 95 °C
